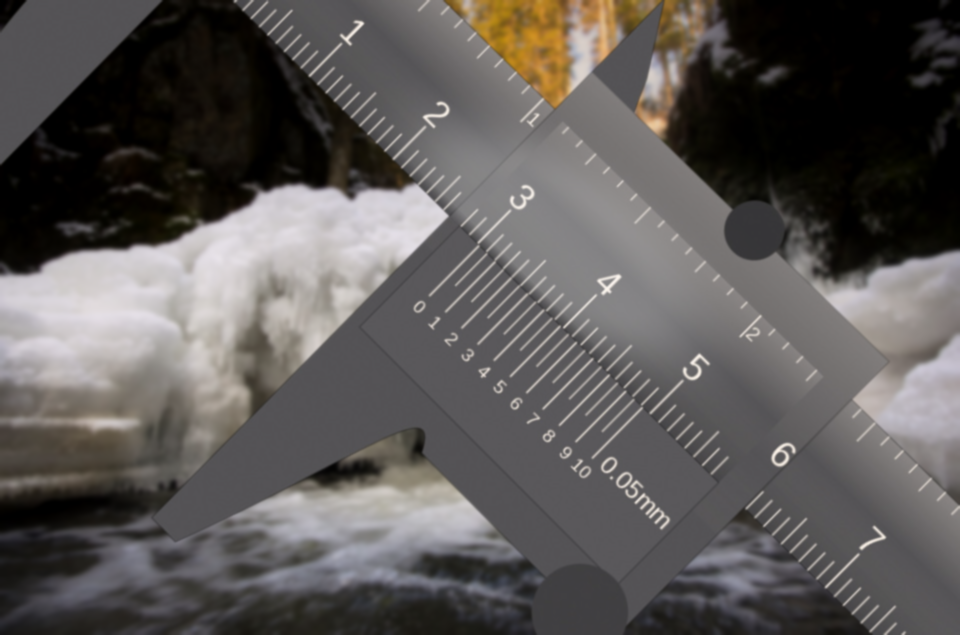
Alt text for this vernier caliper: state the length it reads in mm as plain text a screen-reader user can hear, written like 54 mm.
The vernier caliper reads 30.2 mm
